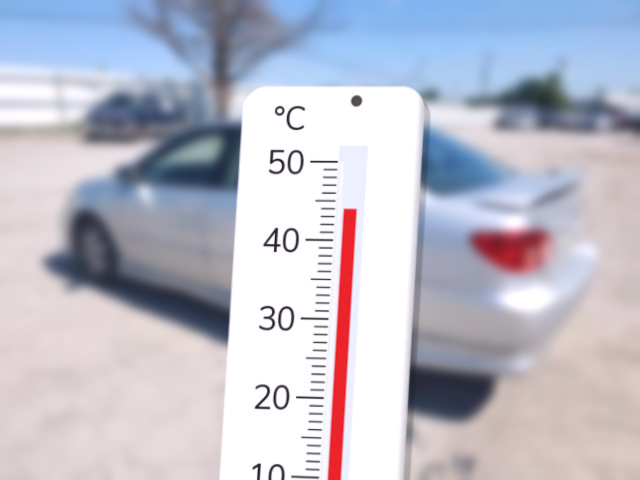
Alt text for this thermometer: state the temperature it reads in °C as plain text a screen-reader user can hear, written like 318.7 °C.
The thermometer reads 44 °C
